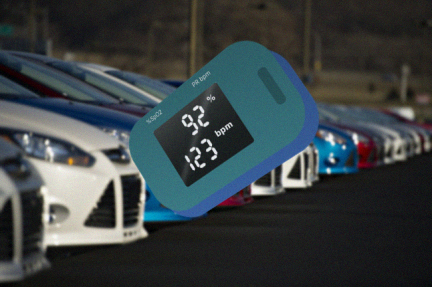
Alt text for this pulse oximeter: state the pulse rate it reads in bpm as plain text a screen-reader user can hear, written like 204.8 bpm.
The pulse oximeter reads 123 bpm
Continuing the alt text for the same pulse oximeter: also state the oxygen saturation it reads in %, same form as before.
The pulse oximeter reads 92 %
